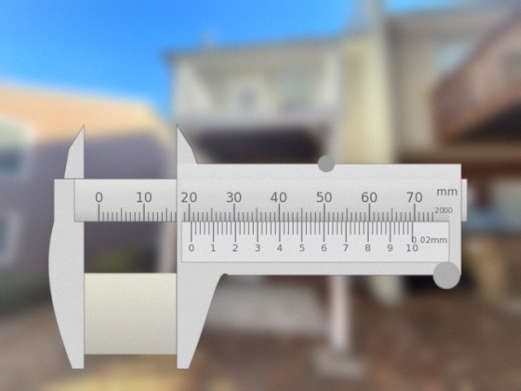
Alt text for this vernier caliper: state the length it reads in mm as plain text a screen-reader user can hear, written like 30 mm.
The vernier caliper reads 20.5 mm
